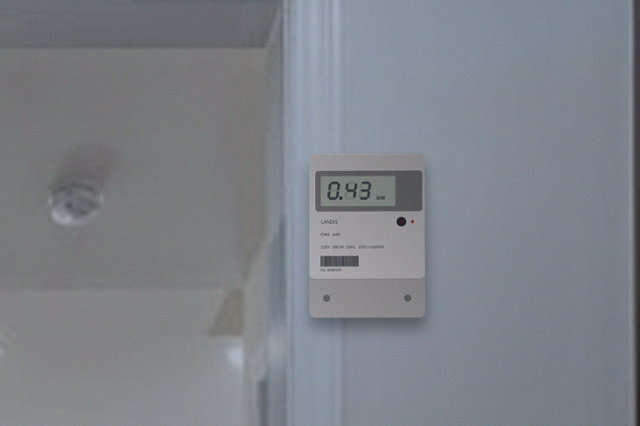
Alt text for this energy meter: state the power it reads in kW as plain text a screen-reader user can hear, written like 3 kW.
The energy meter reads 0.43 kW
